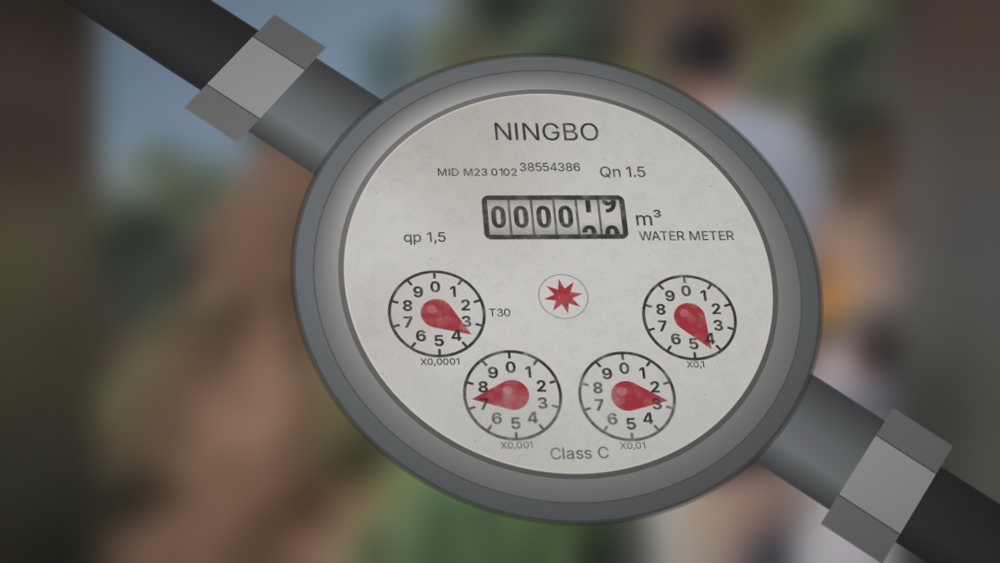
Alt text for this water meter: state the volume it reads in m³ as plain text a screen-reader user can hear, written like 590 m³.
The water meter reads 19.4273 m³
